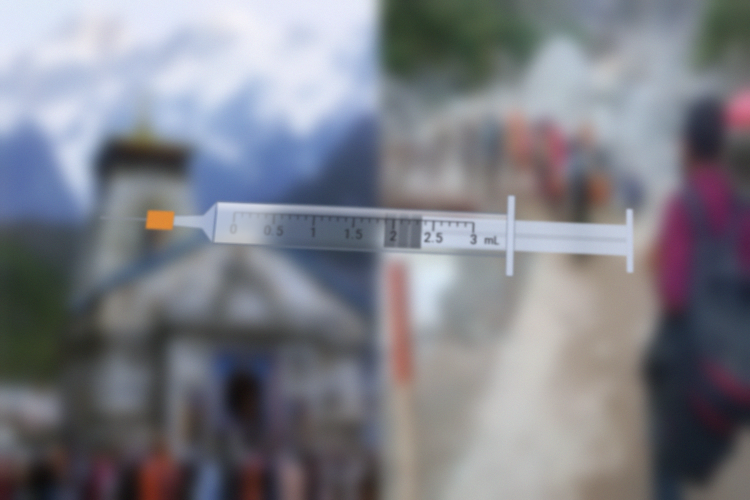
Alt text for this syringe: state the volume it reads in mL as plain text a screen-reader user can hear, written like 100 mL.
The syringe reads 1.9 mL
